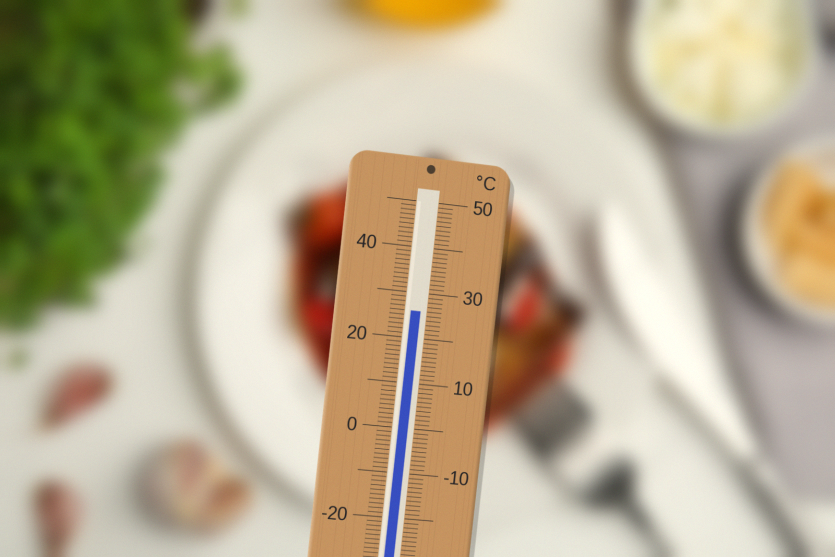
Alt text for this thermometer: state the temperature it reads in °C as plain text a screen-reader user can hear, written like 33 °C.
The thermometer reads 26 °C
